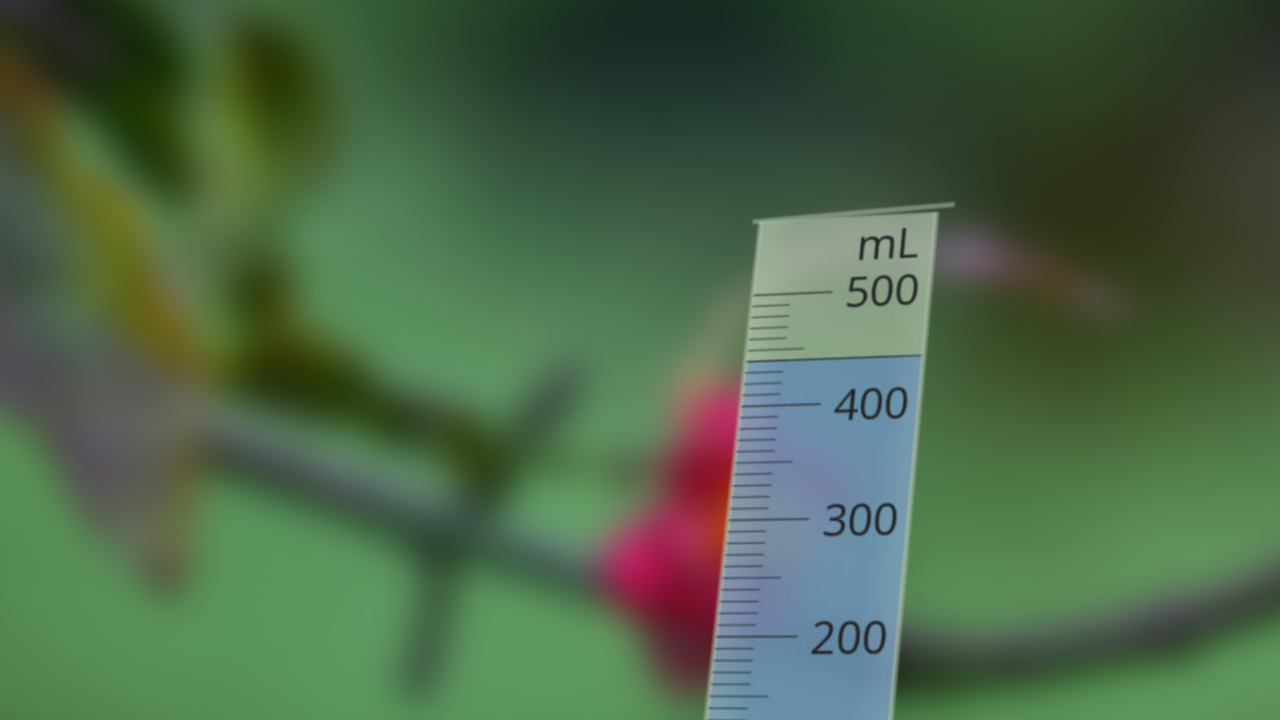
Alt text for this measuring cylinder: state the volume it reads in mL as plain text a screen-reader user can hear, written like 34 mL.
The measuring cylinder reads 440 mL
